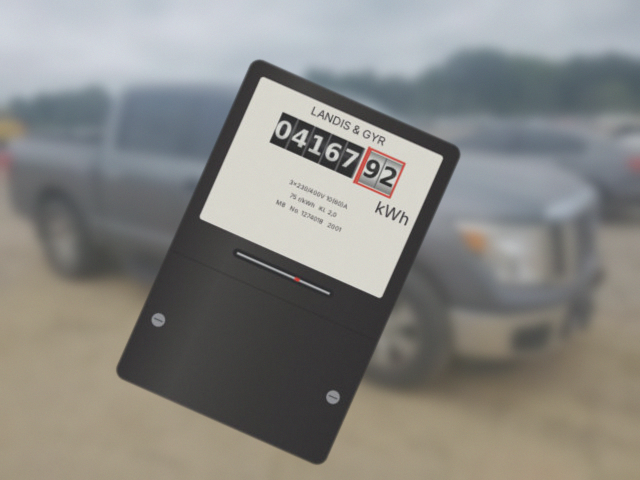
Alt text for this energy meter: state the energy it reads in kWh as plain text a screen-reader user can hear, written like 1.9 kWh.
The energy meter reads 4167.92 kWh
